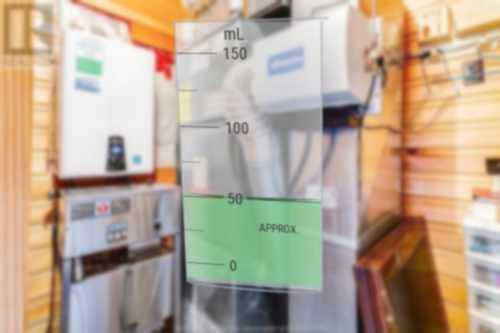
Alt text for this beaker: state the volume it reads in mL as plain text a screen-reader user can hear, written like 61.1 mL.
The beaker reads 50 mL
